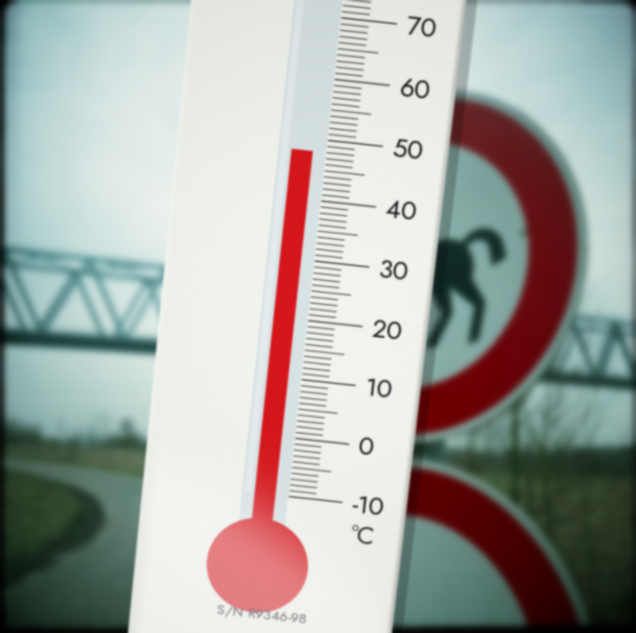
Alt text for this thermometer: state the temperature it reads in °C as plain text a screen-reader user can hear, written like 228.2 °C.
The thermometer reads 48 °C
